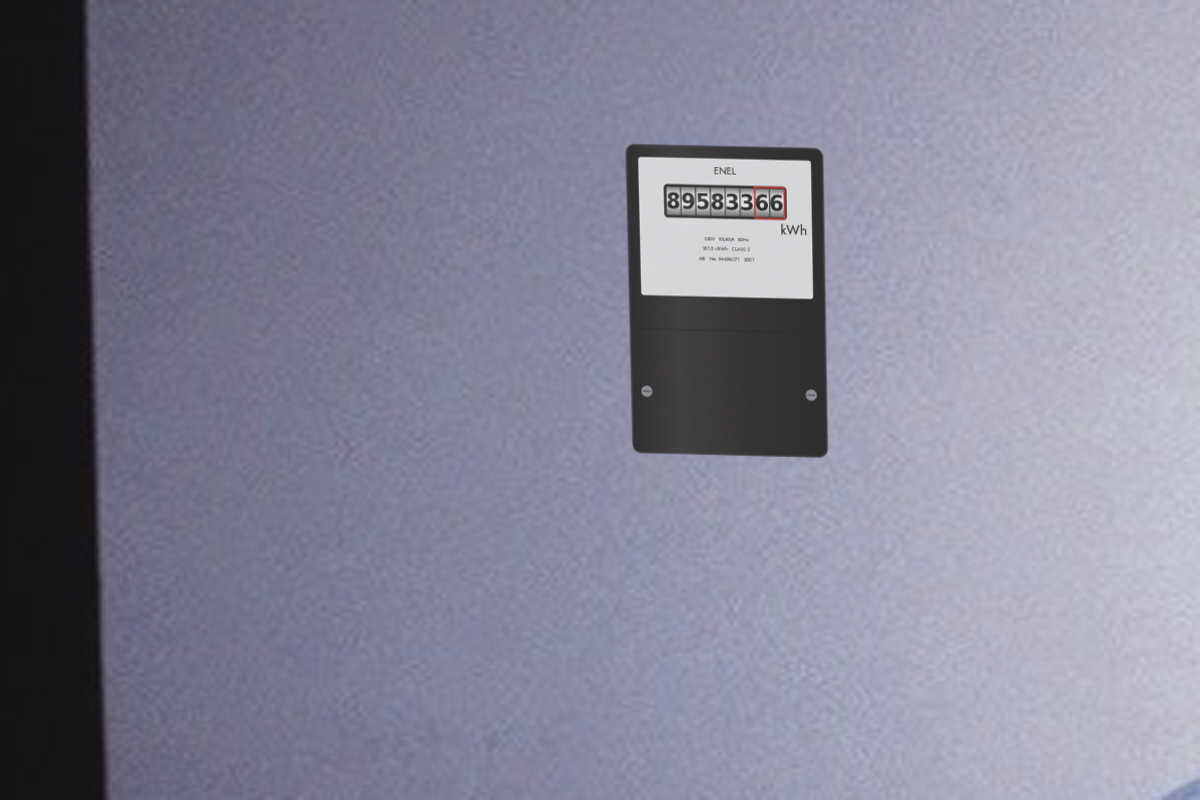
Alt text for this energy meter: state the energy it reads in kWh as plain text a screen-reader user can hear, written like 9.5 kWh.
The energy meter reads 895833.66 kWh
